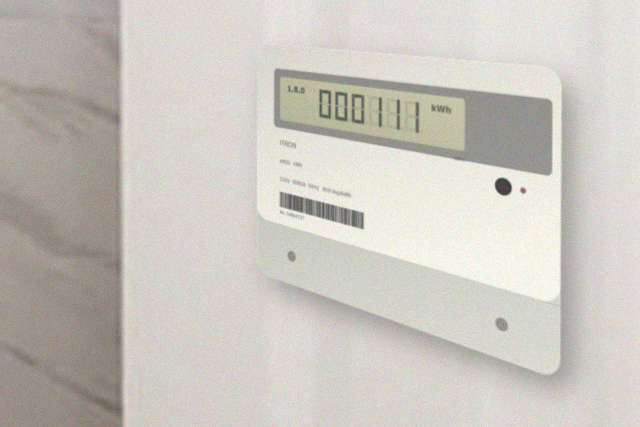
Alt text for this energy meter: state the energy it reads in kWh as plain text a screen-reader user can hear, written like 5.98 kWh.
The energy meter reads 111 kWh
